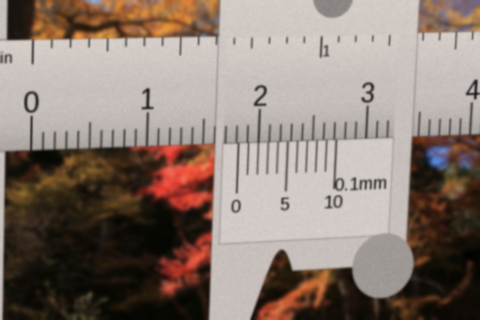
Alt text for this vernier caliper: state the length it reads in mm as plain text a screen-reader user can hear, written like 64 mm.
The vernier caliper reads 18.2 mm
